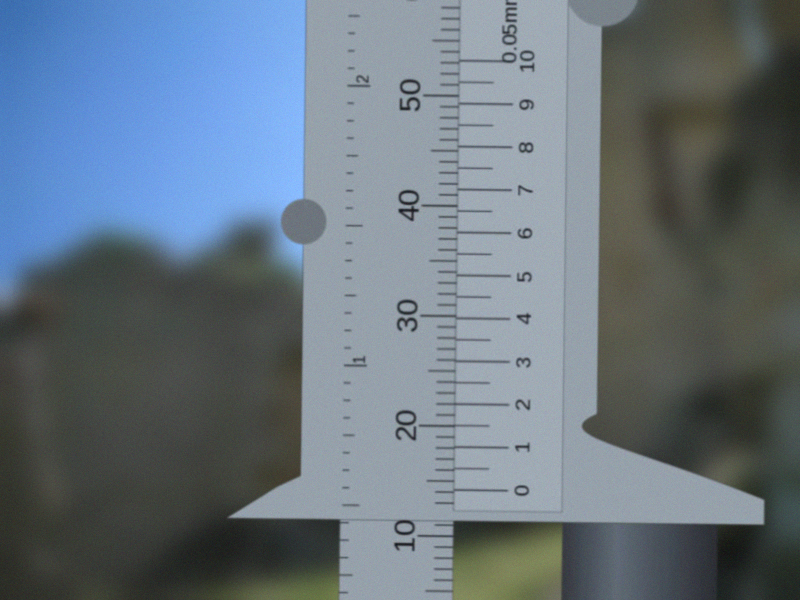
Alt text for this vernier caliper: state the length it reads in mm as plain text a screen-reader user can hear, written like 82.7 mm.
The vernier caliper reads 14.2 mm
